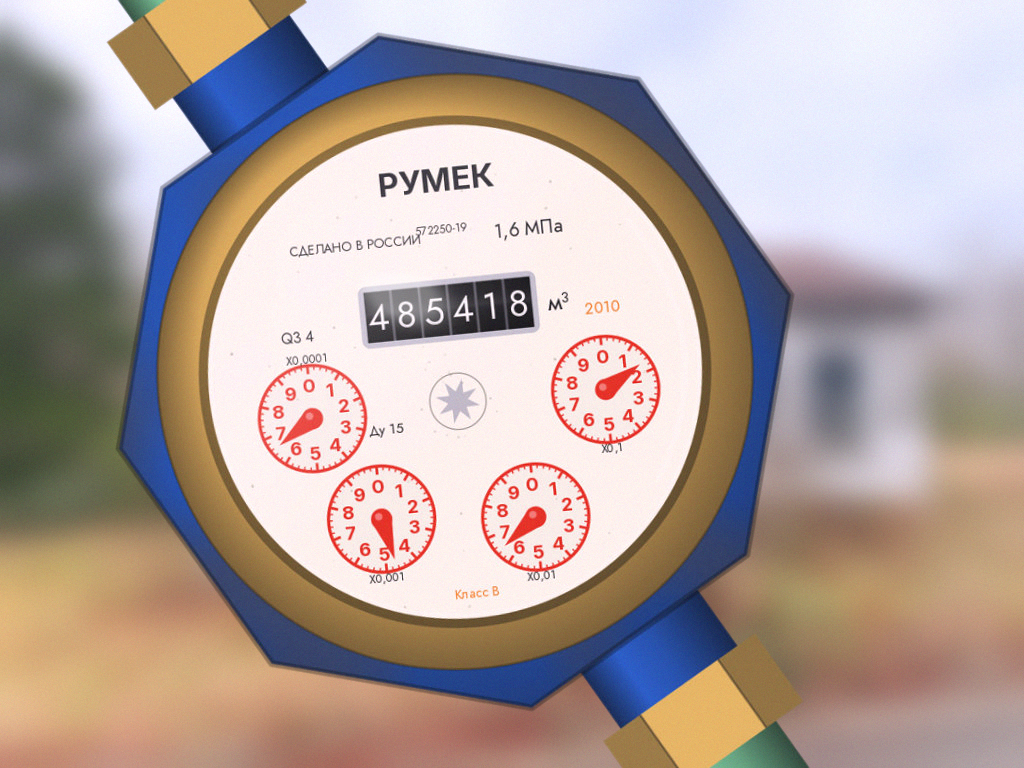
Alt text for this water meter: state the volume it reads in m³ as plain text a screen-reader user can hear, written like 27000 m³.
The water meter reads 485418.1646 m³
